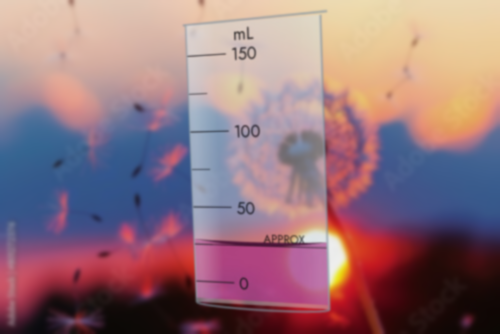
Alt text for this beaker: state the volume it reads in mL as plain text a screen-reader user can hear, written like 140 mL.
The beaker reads 25 mL
